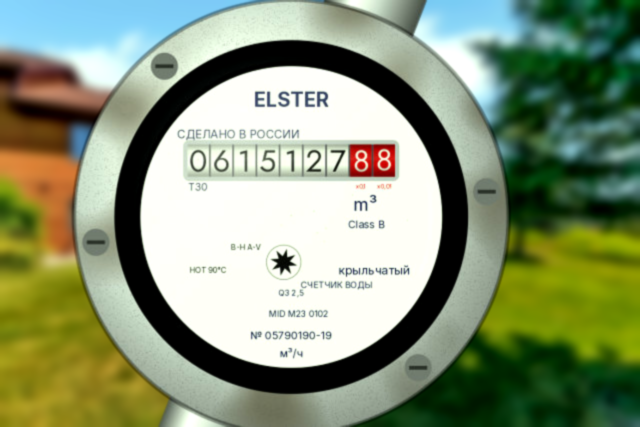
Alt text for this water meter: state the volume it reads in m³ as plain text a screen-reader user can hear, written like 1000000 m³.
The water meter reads 615127.88 m³
